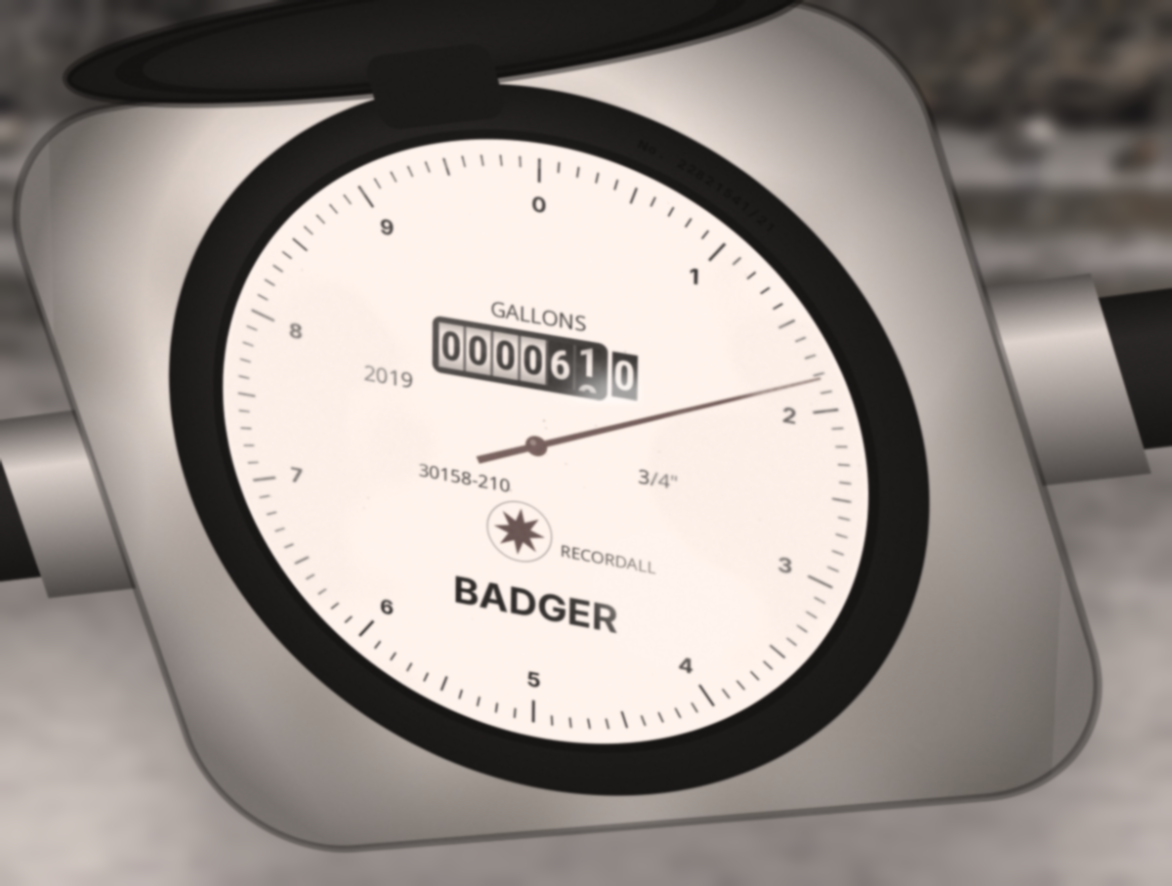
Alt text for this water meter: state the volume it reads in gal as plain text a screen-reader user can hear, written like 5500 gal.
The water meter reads 611.8 gal
